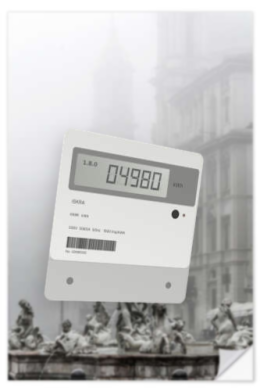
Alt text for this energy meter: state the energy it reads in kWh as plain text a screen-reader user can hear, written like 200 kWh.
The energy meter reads 4980 kWh
